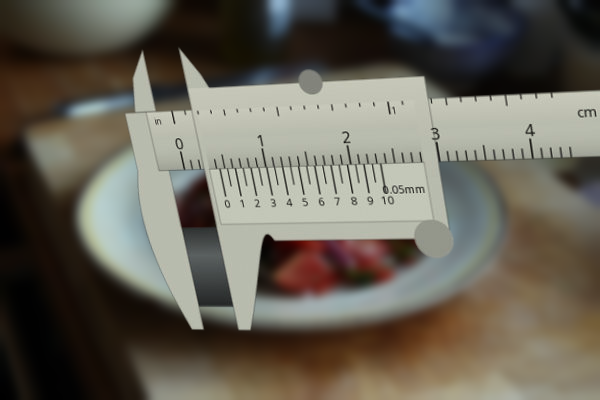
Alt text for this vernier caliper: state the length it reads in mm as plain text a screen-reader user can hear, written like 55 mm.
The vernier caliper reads 4.4 mm
